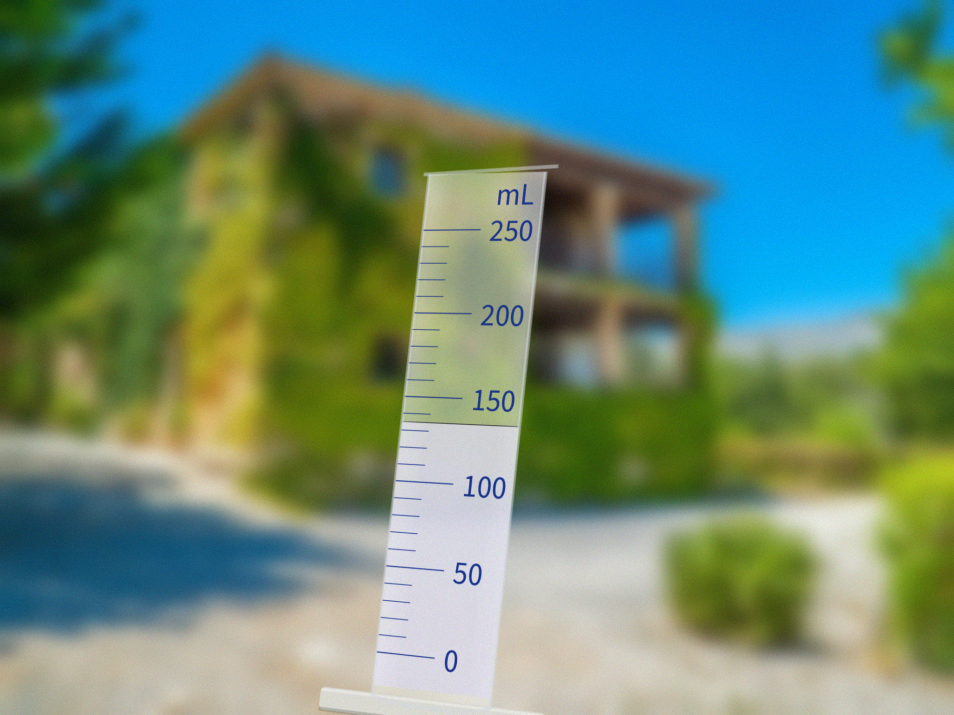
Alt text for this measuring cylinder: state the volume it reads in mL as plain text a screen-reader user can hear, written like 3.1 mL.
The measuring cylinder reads 135 mL
